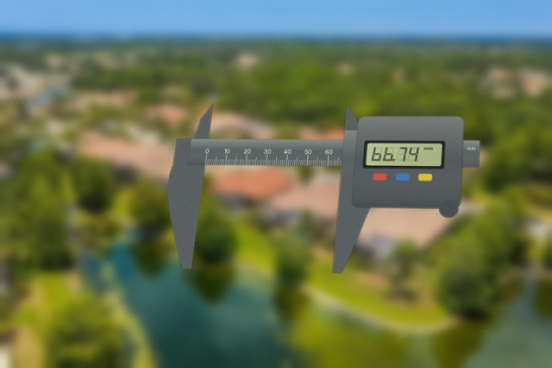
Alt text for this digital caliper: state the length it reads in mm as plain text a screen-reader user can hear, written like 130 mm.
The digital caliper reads 66.74 mm
